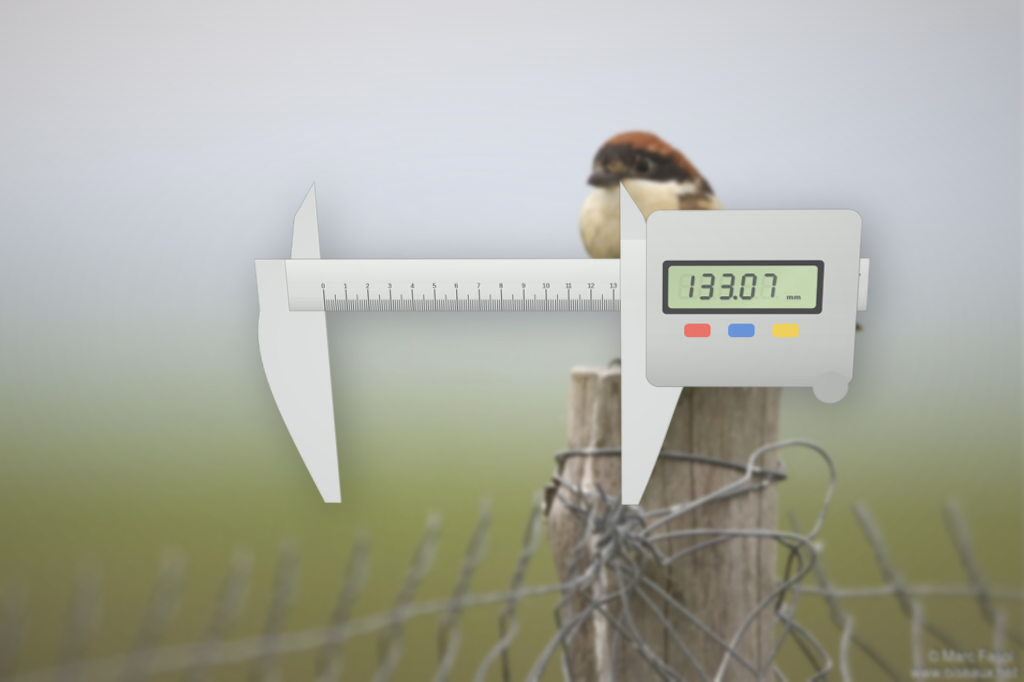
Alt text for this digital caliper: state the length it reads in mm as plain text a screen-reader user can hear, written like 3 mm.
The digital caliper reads 133.07 mm
